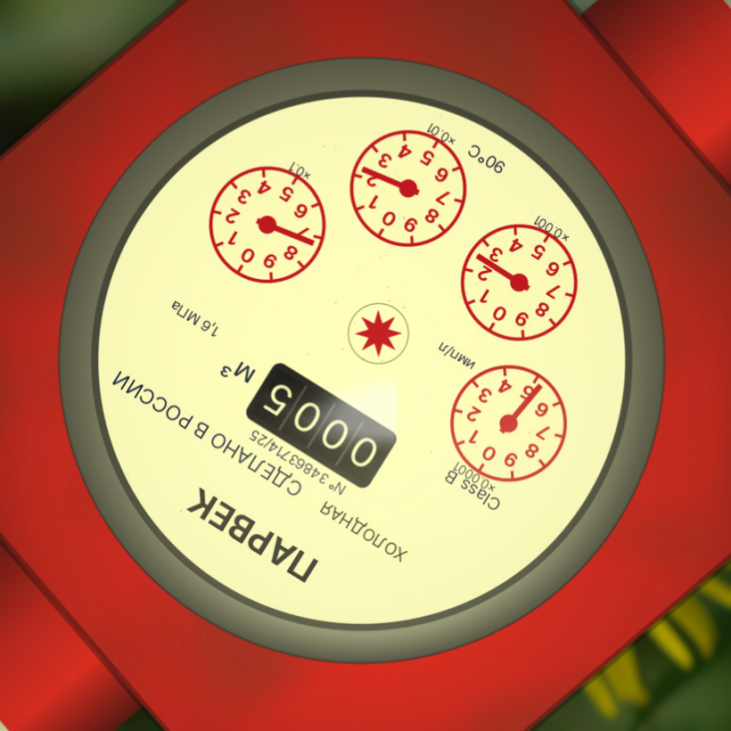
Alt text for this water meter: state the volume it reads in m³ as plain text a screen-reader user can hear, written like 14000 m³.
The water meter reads 5.7225 m³
